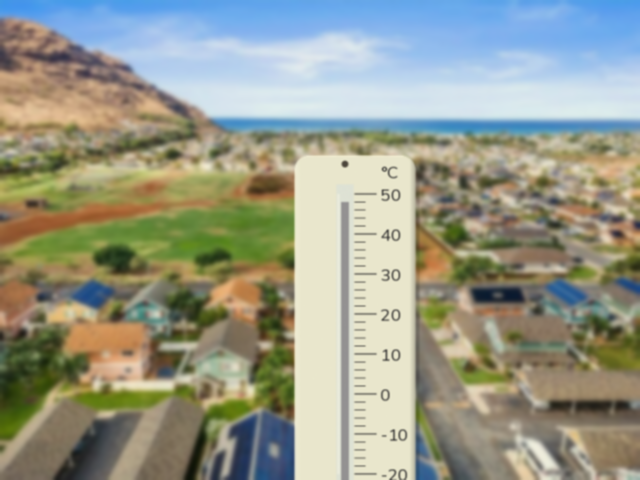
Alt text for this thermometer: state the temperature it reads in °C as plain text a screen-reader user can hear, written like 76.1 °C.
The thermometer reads 48 °C
